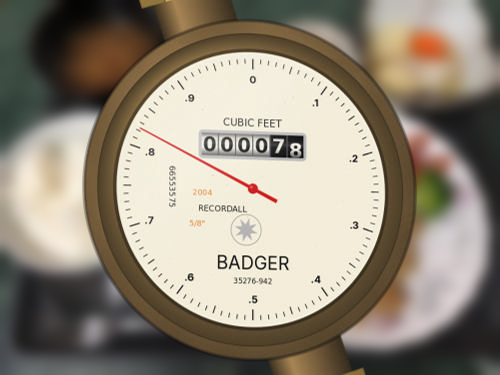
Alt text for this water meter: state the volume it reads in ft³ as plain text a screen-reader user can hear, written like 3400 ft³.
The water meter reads 77.82 ft³
